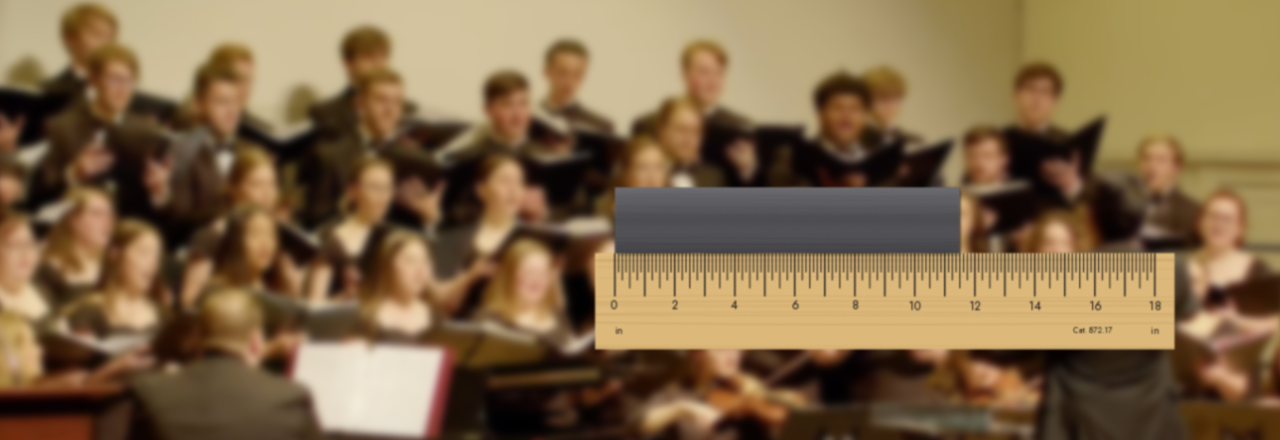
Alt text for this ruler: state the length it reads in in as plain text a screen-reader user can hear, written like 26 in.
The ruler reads 11.5 in
